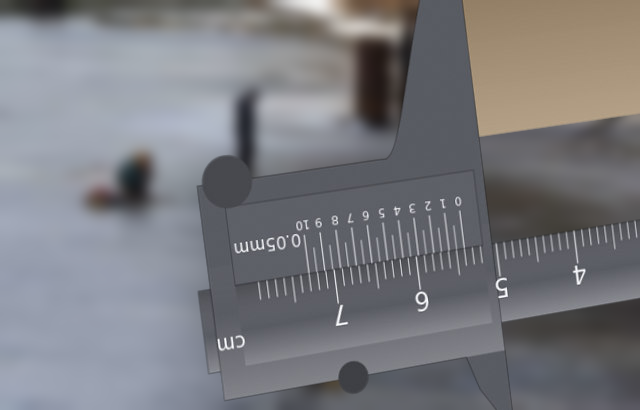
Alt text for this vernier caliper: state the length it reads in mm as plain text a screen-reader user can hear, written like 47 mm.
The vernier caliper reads 54.0 mm
